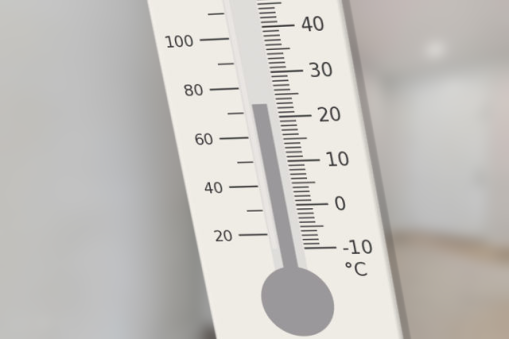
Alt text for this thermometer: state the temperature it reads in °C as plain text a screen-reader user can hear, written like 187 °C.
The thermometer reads 23 °C
